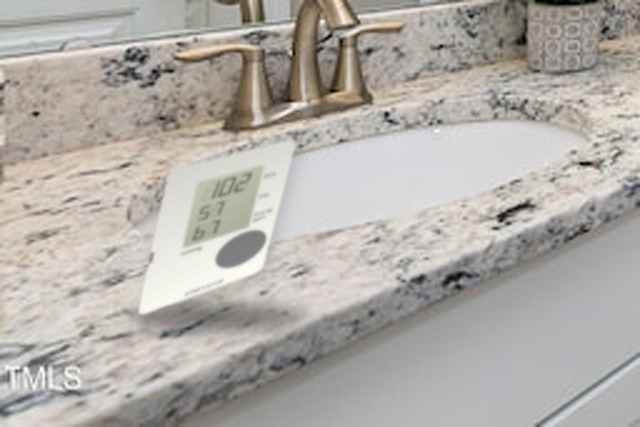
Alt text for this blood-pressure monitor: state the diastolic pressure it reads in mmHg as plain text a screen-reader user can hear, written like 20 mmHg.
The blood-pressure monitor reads 57 mmHg
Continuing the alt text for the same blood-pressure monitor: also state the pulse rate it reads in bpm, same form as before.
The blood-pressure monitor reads 67 bpm
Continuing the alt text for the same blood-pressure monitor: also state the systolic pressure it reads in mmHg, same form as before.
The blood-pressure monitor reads 102 mmHg
